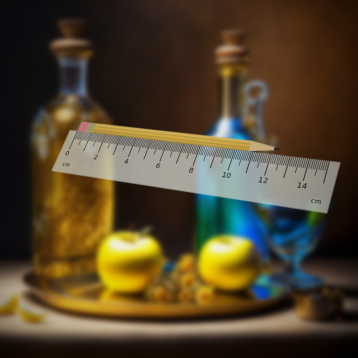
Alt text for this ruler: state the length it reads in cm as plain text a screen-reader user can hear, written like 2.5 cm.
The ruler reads 12.5 cm
